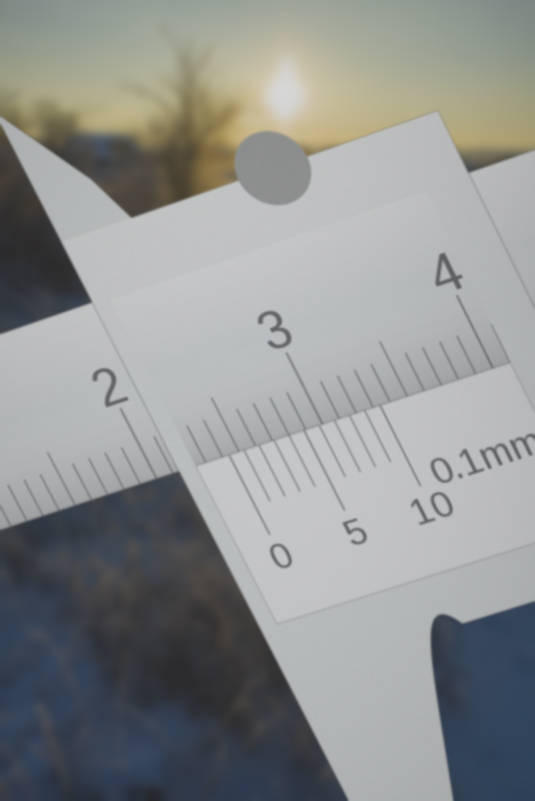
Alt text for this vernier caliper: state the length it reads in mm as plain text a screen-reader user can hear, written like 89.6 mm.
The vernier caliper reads 24.4 mm
